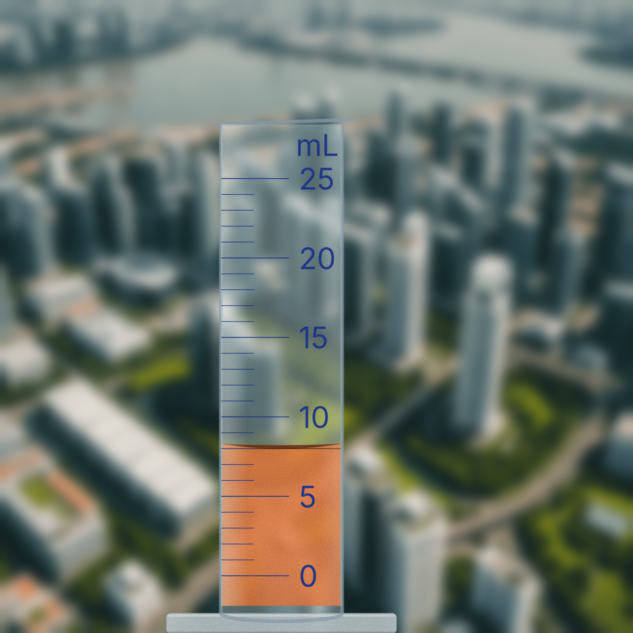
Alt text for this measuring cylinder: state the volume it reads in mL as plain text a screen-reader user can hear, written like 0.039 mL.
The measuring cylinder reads 8 mL
